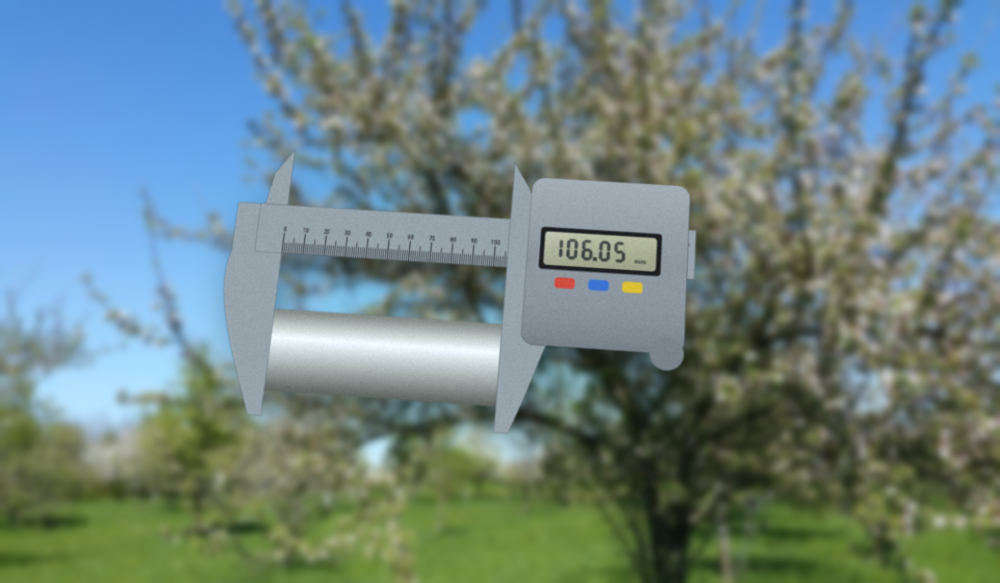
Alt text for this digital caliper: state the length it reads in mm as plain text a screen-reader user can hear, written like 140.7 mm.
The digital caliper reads 106.05 mm
